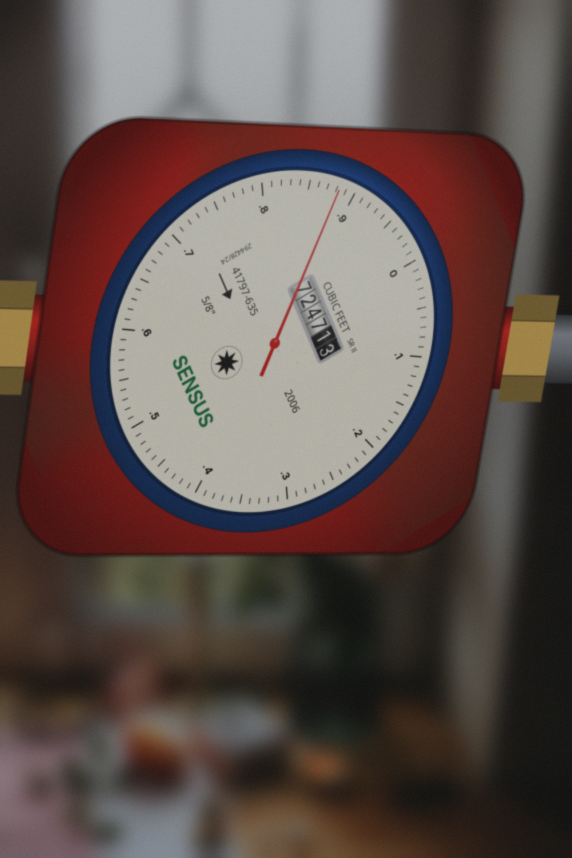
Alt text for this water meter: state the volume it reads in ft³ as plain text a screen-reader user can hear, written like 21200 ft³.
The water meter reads 724712.88 ft³
